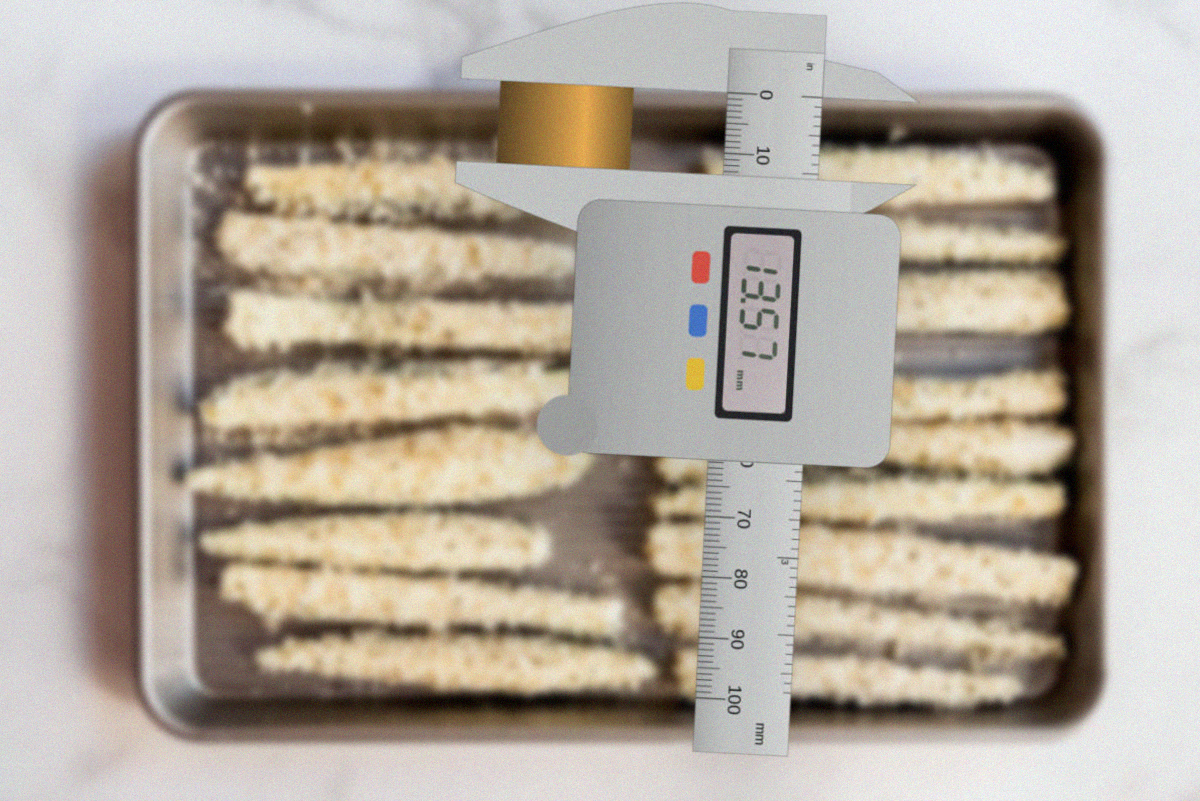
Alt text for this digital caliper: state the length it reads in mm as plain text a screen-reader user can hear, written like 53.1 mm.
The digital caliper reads 13.57 mm
